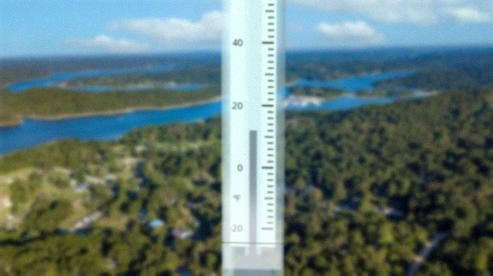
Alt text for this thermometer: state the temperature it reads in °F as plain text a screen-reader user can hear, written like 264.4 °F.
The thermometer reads 12 °F
